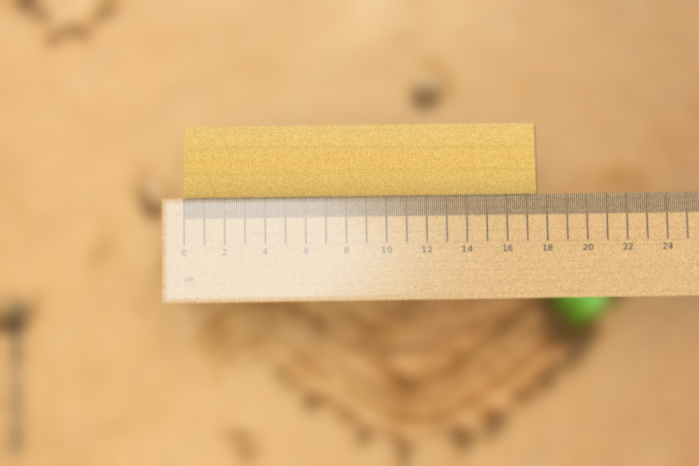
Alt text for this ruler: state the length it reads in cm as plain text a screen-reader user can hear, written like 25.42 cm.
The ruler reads 17.5 cm
